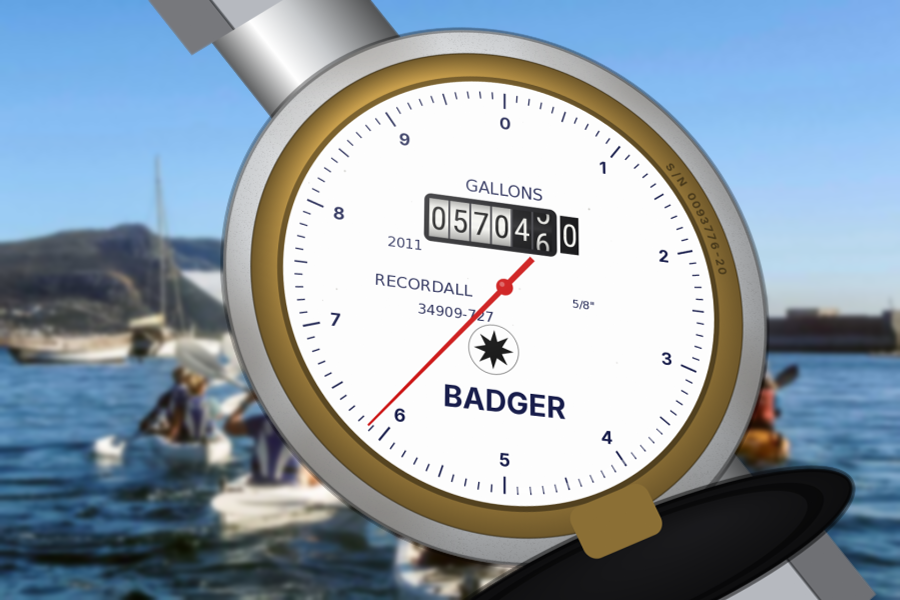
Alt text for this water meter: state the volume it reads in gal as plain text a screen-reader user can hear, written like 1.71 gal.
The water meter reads 570456.1 gal
